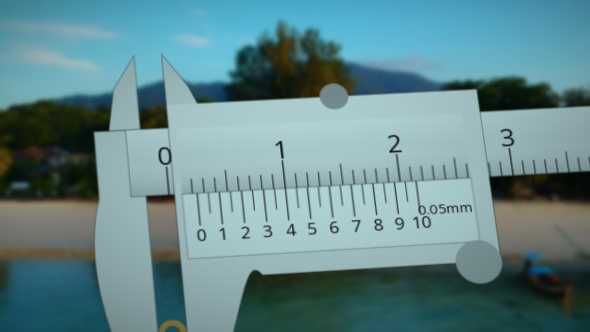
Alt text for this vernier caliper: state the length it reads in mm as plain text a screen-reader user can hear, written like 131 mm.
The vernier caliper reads 2.4 mm
